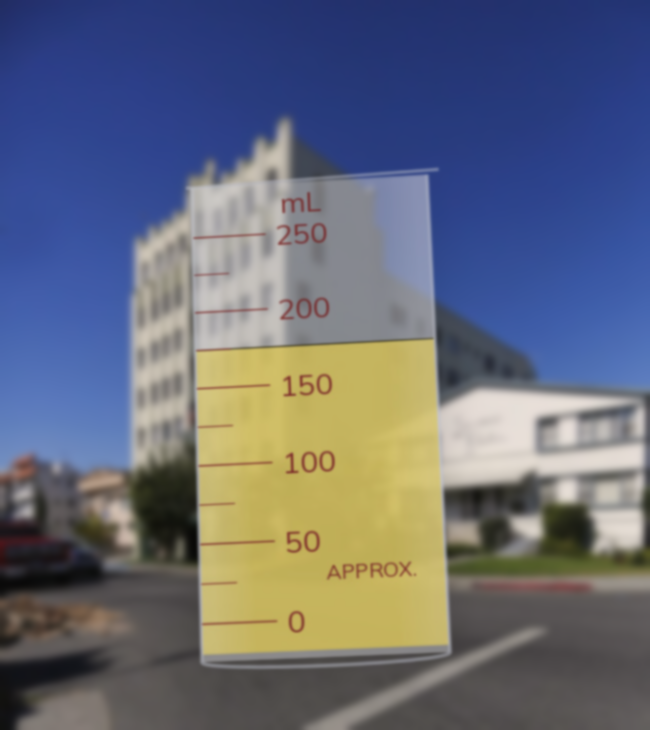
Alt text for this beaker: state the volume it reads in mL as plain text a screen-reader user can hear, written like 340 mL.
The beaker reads 175 mL
